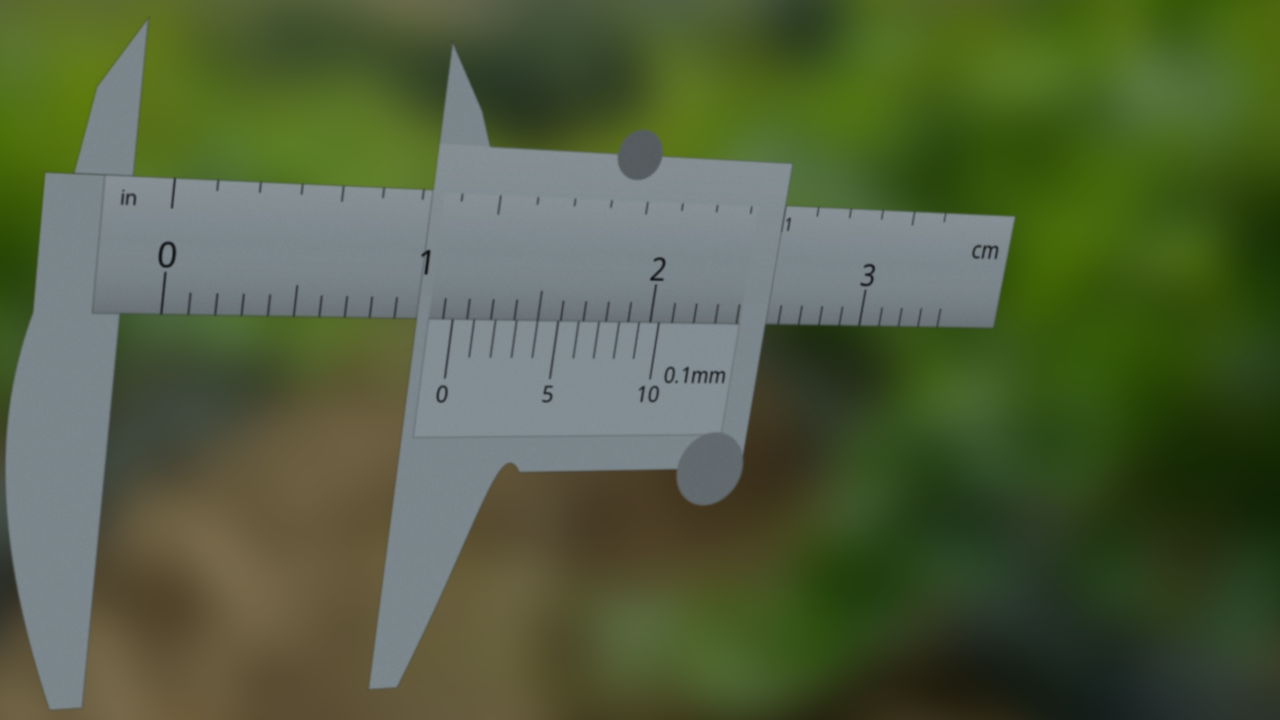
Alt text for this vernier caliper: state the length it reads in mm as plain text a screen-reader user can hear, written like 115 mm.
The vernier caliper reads 11.4 mm
